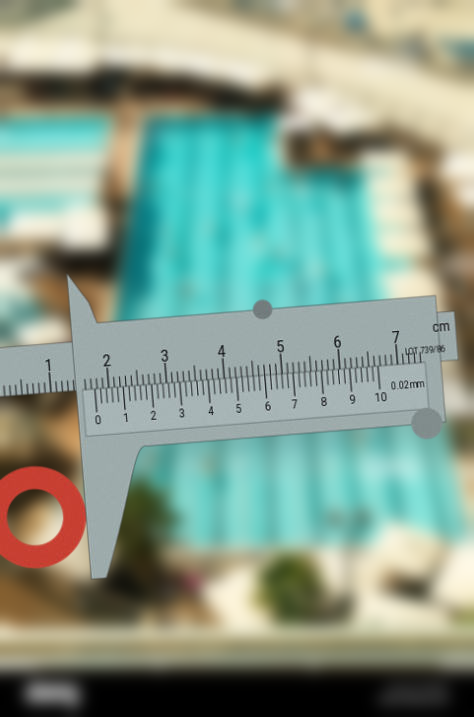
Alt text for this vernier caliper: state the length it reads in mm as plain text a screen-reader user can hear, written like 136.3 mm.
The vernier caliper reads 17.6 mm
